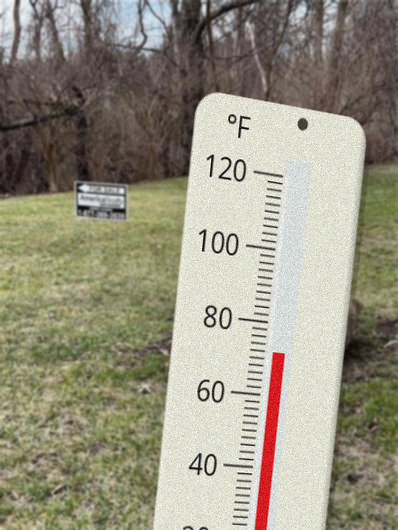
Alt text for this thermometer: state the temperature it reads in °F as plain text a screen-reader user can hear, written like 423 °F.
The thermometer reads 72 °F
